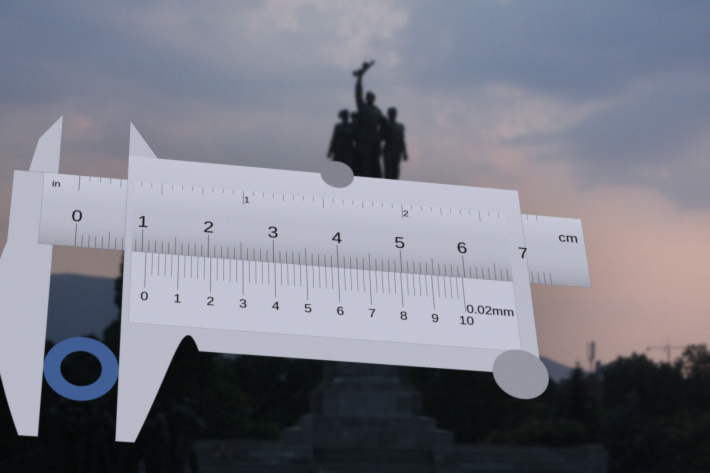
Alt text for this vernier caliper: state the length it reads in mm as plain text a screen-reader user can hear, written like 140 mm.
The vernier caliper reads 10.6 mm
